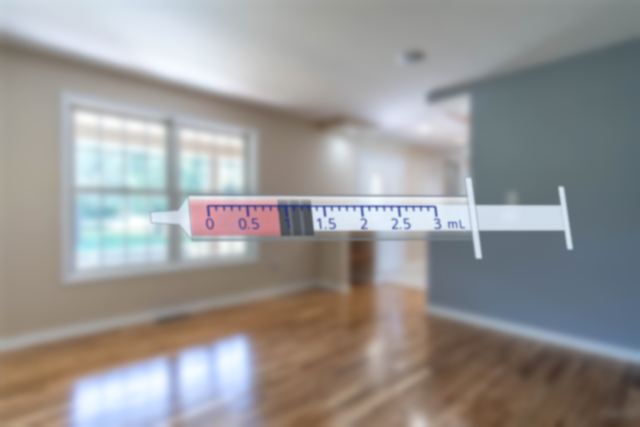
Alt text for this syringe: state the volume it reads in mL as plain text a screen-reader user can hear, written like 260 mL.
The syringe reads 0.9 mL
